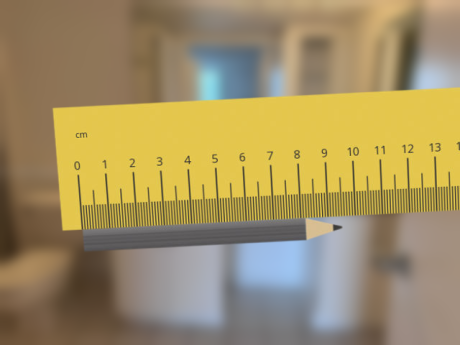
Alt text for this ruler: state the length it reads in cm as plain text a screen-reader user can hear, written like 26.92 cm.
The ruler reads 9.5 cm
